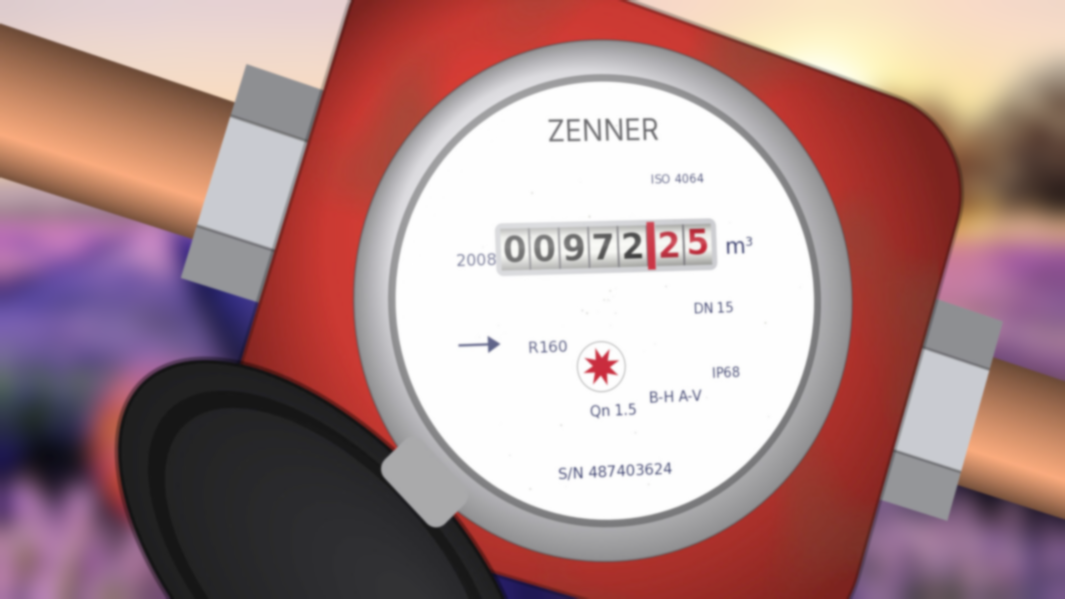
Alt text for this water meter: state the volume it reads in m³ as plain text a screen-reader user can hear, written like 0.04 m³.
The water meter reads 972.25 m³
